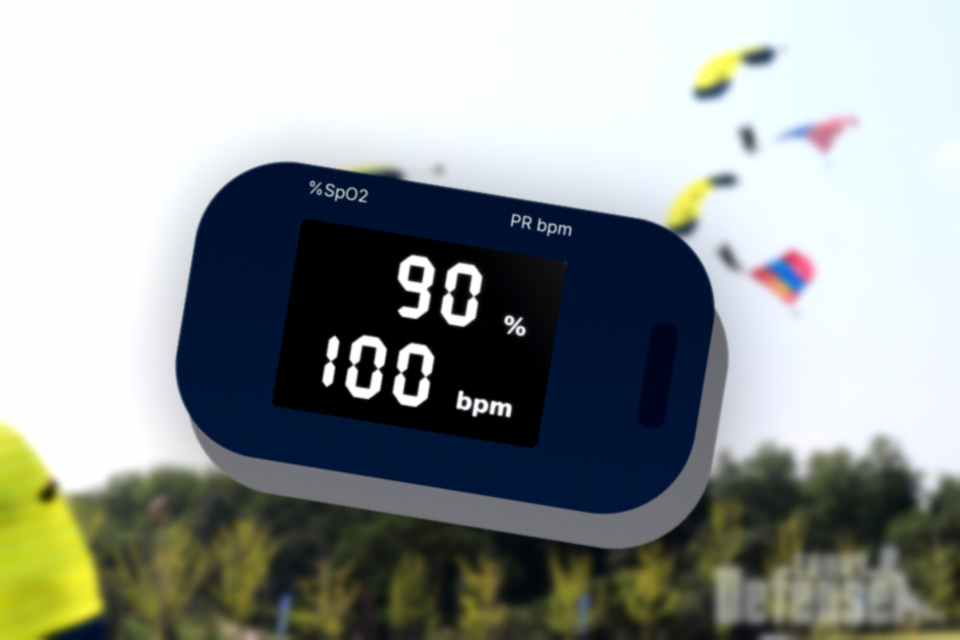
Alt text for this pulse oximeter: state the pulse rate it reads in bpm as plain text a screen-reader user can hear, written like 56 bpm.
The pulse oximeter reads 100 bpm
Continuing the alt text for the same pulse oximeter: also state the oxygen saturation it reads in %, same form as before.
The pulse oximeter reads 90 %
